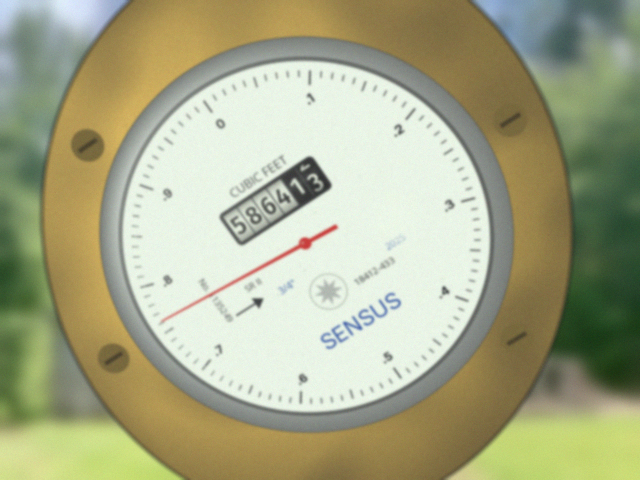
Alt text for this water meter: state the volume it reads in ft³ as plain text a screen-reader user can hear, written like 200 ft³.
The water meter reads 586412.76 ft³
